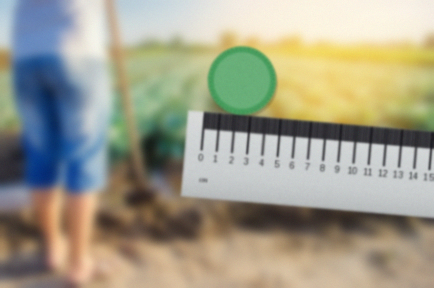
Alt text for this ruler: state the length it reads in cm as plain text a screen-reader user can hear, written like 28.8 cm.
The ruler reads 4.5 cm
